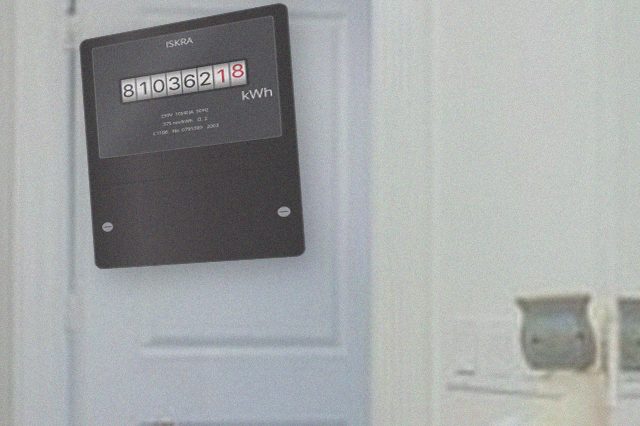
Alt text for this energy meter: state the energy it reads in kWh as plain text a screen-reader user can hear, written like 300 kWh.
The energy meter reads 810362.18 kWh
